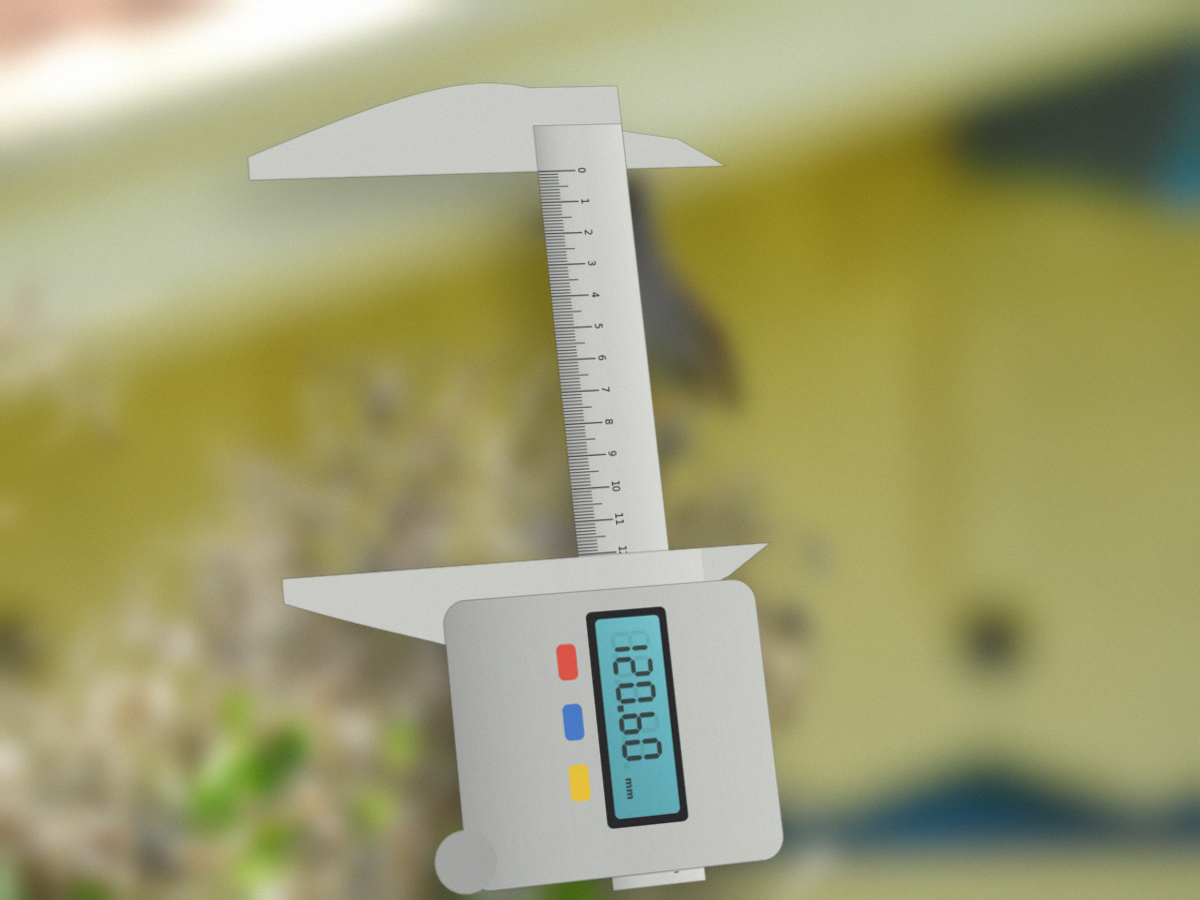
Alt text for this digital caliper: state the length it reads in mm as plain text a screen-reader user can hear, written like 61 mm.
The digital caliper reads 120.60 mm
